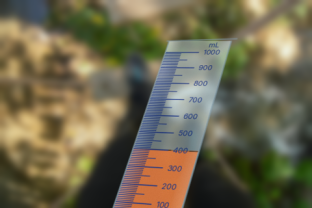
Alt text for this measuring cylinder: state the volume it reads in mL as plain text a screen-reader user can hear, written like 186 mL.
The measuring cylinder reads 400 mL
